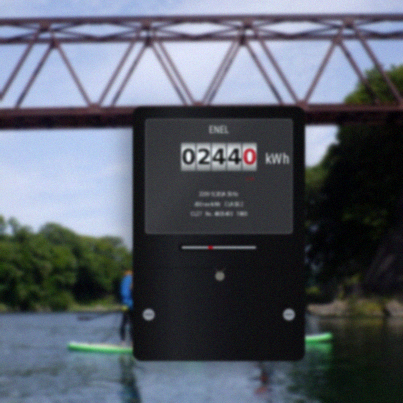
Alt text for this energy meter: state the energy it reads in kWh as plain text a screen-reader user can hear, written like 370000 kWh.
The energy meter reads 244.0 kWh
